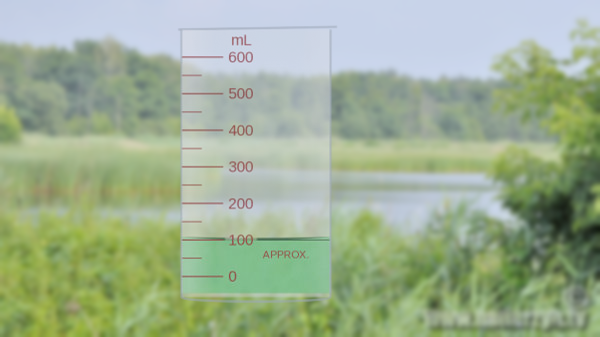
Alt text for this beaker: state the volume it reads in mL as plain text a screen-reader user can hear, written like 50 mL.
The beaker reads 100 mL
